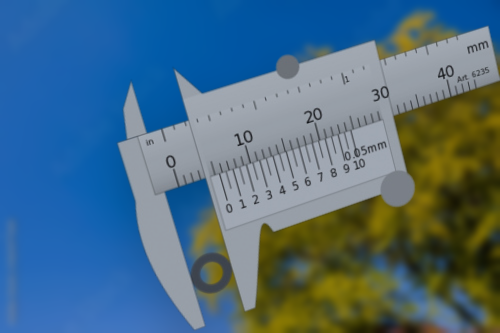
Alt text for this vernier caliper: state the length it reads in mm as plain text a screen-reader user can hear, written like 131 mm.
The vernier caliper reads 5.6 mm
